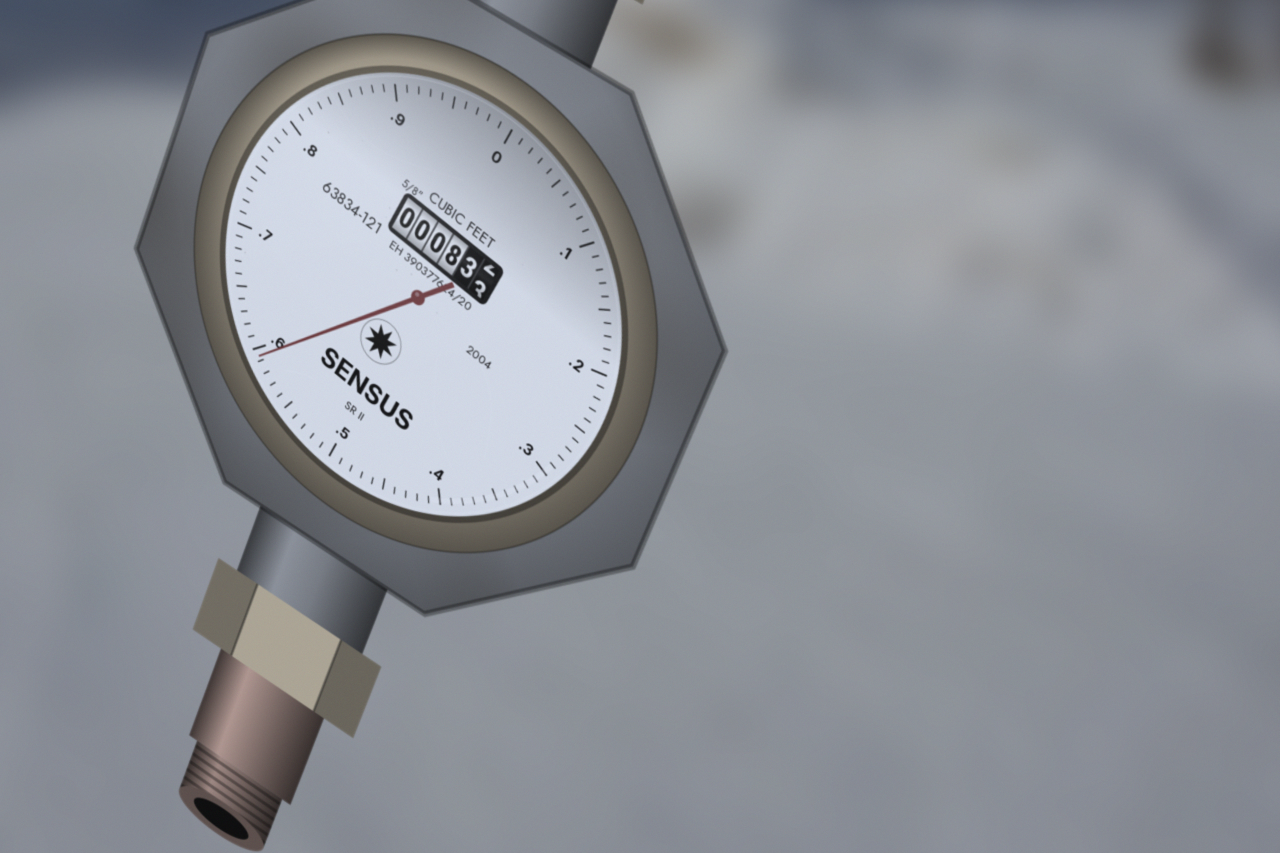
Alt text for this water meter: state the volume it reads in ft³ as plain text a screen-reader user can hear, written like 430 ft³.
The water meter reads 832.59 ft³
